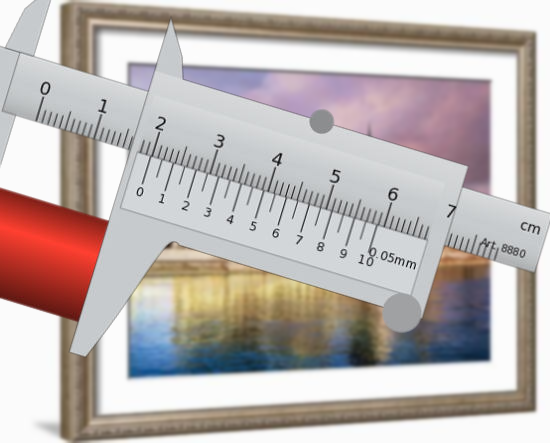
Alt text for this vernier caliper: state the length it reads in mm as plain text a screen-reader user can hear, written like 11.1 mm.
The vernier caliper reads 19.8 mm
